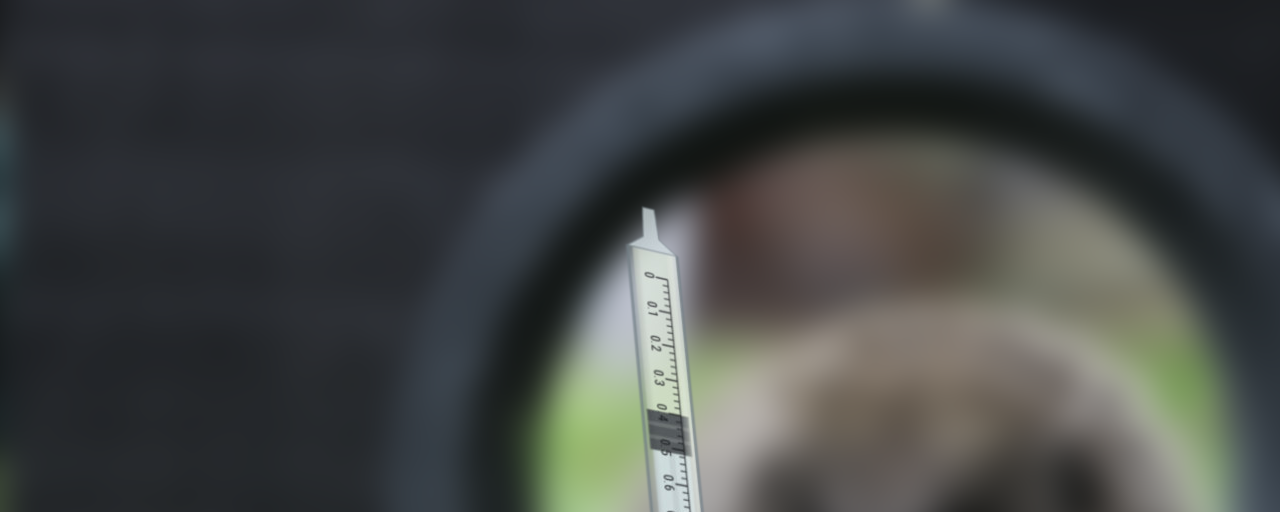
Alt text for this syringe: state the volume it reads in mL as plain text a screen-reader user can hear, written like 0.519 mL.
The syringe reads 0.4 mL
